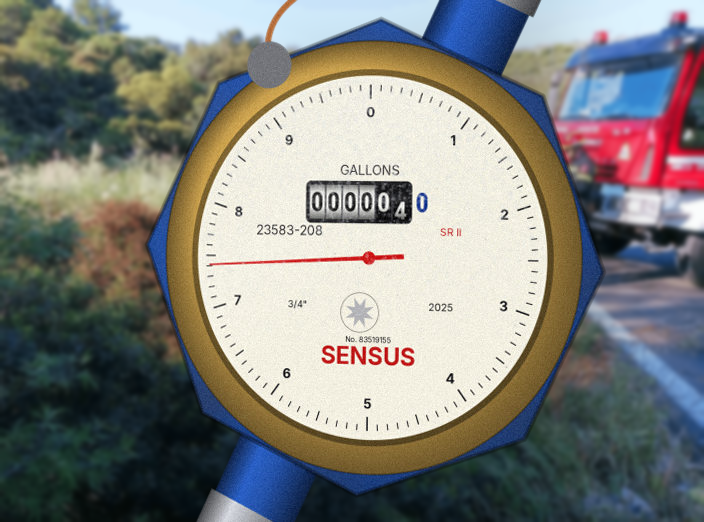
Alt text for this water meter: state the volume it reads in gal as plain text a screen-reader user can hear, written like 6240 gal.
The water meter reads 37.4 gal
